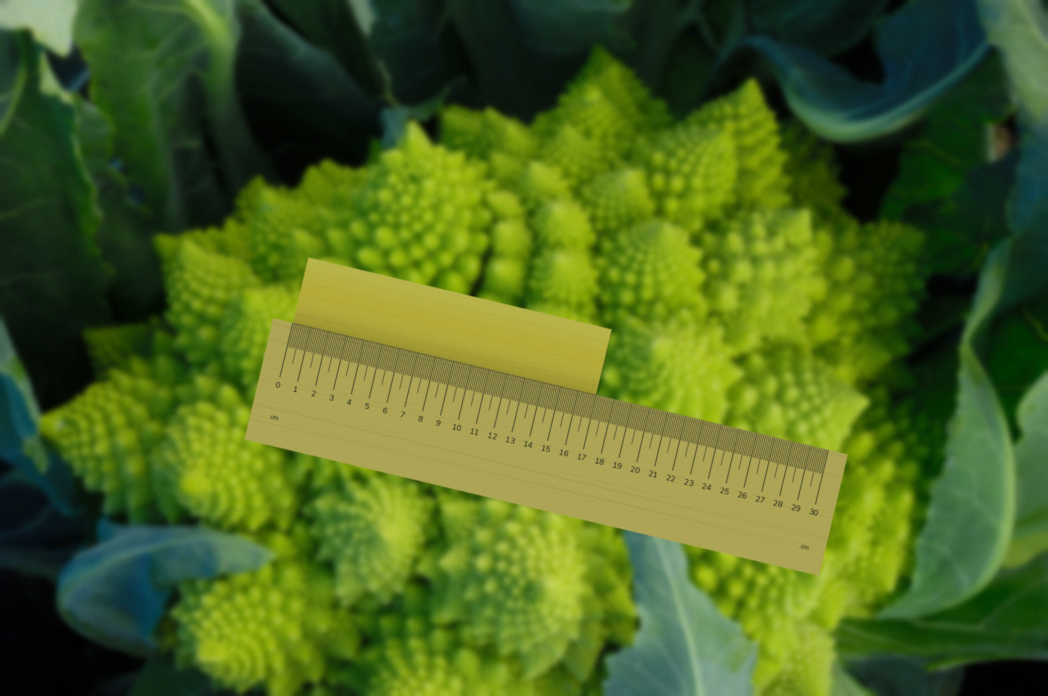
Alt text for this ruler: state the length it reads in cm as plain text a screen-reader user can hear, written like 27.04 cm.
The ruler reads 17 cm
